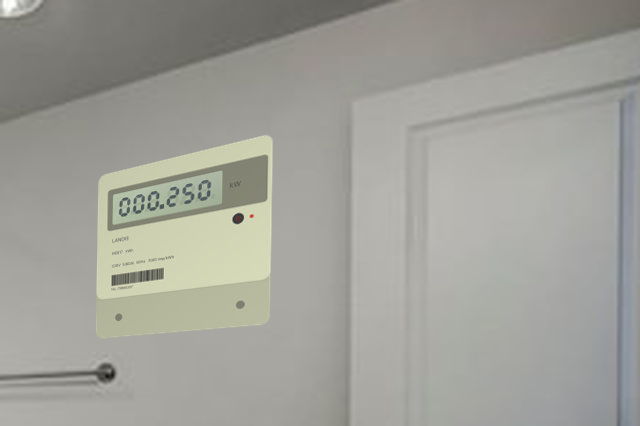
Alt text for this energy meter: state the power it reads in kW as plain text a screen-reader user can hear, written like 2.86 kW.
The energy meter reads 0.250 kW
